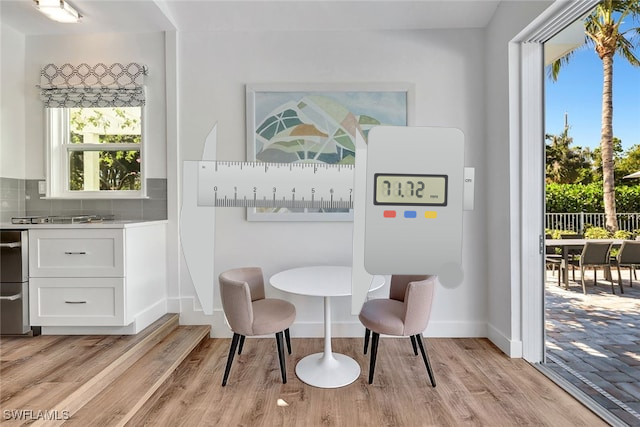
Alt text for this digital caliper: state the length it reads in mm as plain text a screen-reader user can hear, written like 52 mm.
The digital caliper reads 71.72 mm
